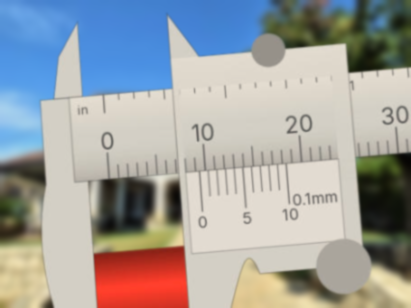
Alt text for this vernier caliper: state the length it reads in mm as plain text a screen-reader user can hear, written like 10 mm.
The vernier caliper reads 9.4 mm
